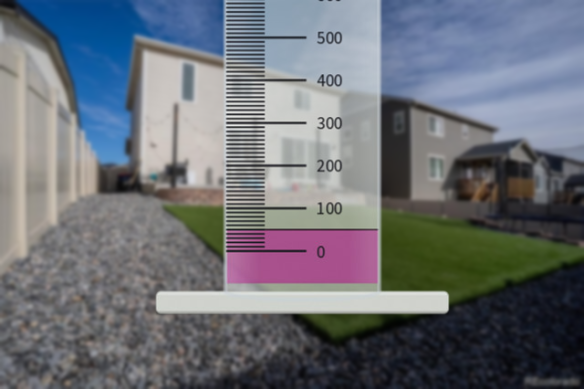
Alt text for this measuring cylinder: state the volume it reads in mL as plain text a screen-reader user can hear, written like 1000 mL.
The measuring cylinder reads 50 mL
